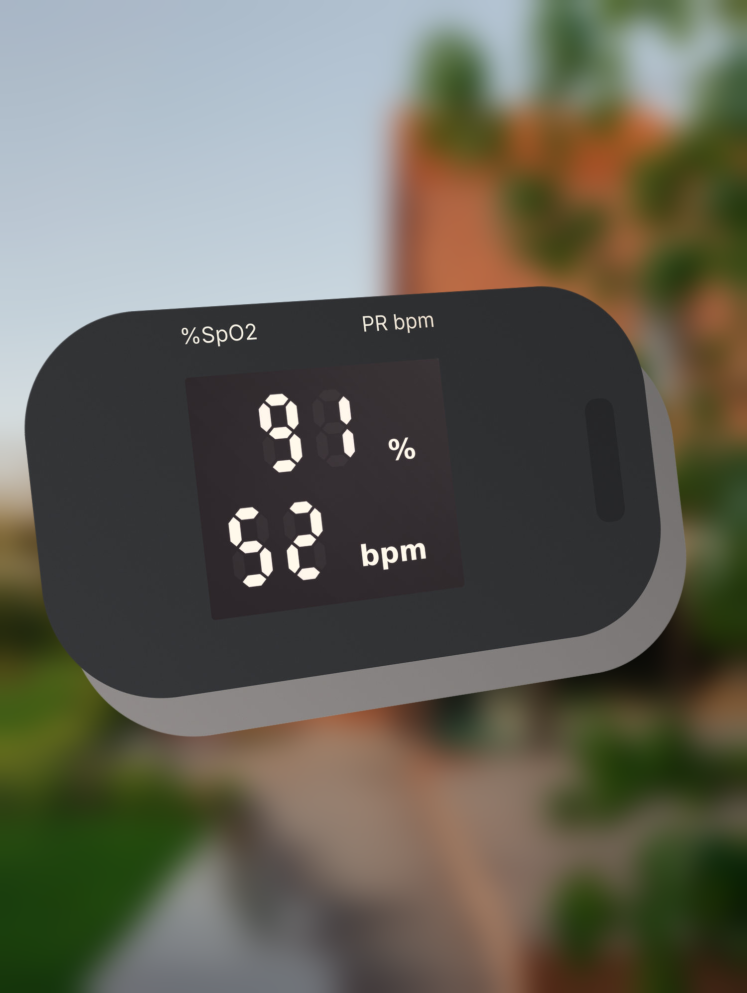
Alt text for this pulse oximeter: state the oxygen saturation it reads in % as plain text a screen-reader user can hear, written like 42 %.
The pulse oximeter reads 91 %
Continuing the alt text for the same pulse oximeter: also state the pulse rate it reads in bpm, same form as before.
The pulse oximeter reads 52 bpm
